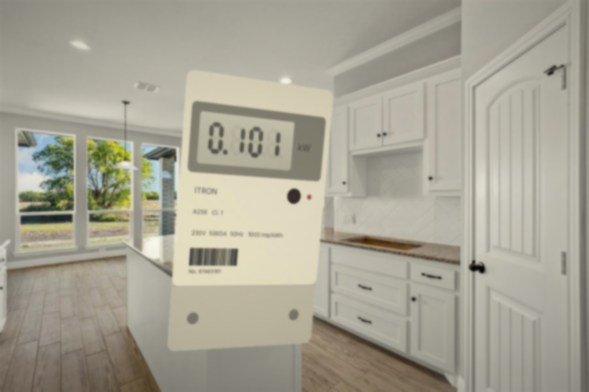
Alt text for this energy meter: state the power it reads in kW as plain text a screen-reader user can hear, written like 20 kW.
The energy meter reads 0.101 kW
